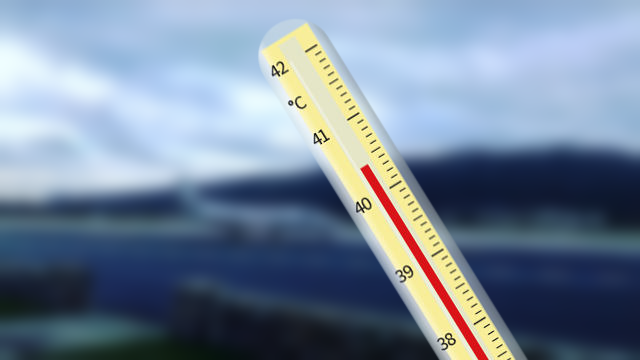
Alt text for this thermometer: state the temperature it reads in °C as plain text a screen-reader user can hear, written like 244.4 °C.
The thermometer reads 40.4 °C
